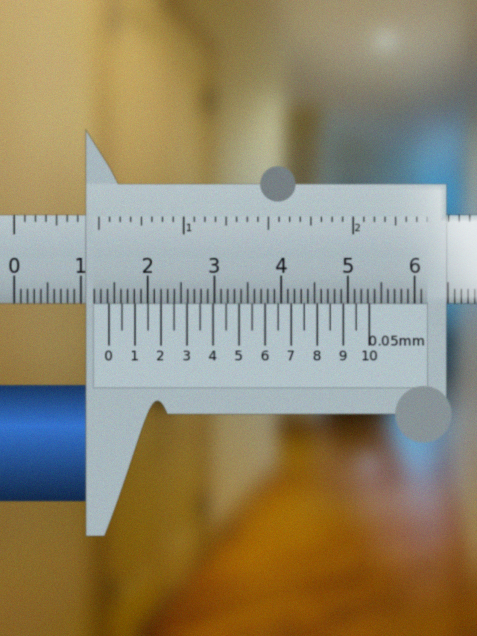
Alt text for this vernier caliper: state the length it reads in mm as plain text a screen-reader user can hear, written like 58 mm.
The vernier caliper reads 14.2 mm
